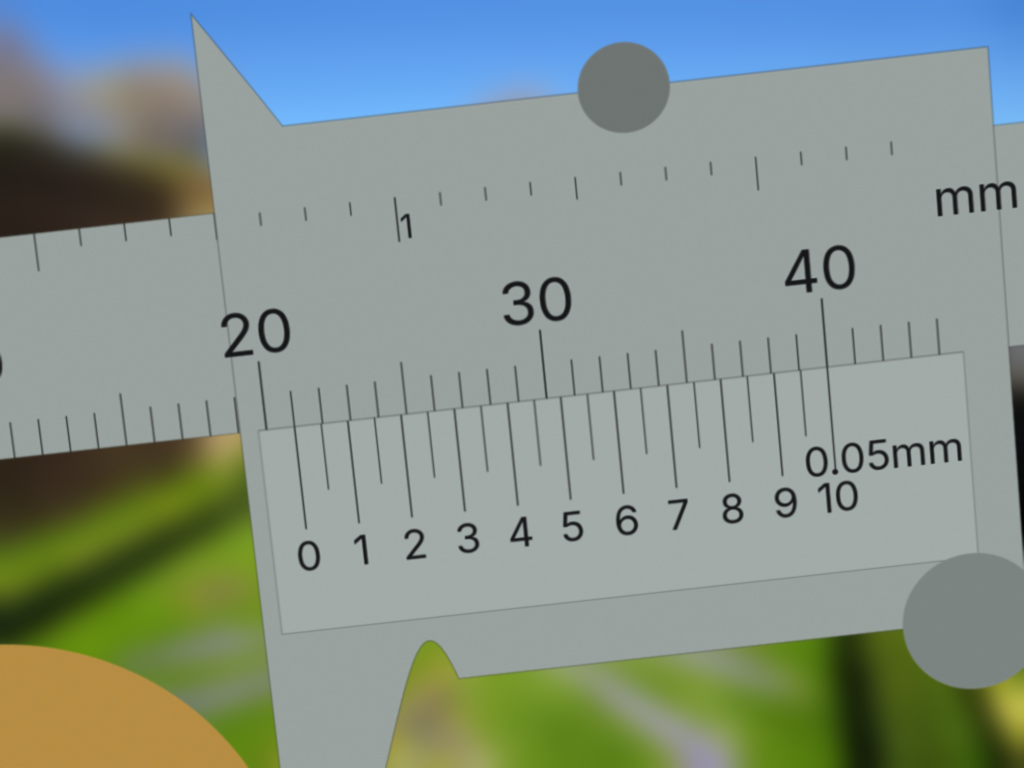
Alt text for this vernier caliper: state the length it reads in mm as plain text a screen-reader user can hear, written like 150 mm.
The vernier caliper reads 21.00 mm
